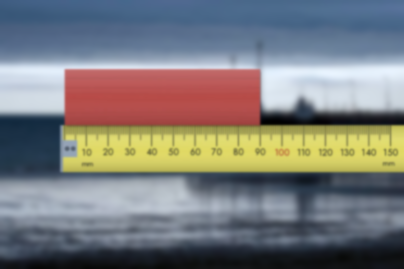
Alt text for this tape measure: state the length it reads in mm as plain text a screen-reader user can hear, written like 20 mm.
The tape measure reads 90 mm
